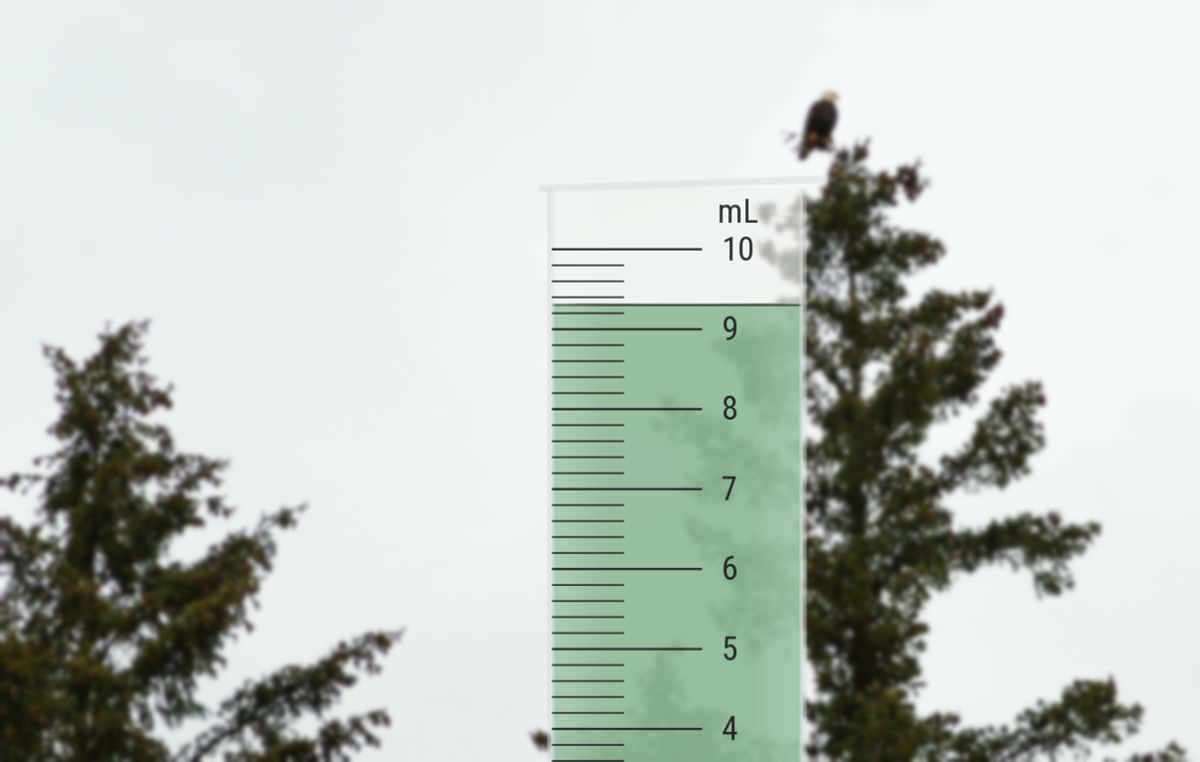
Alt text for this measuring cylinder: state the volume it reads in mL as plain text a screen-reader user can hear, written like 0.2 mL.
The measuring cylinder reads 9.3 mL
